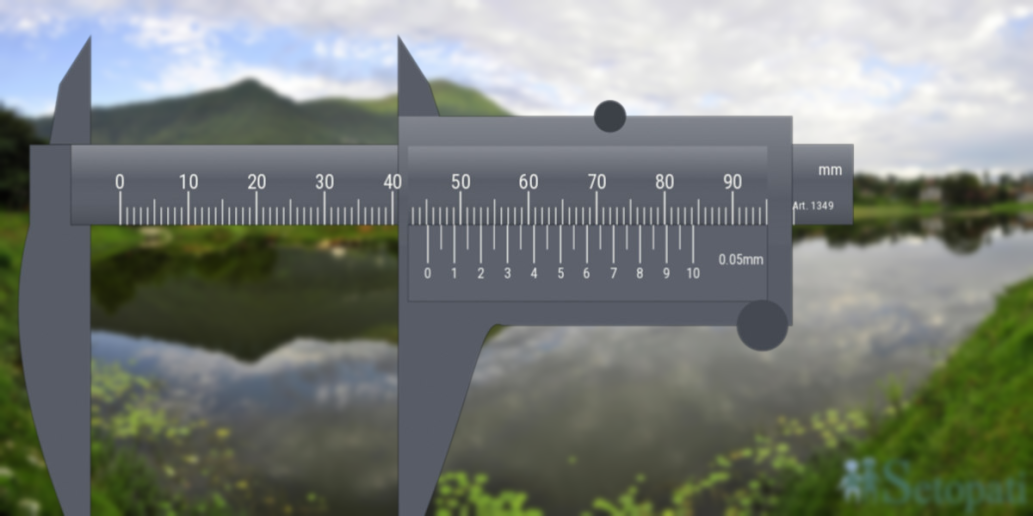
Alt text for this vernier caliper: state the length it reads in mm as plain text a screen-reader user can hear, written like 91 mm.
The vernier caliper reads 45.2 mm
